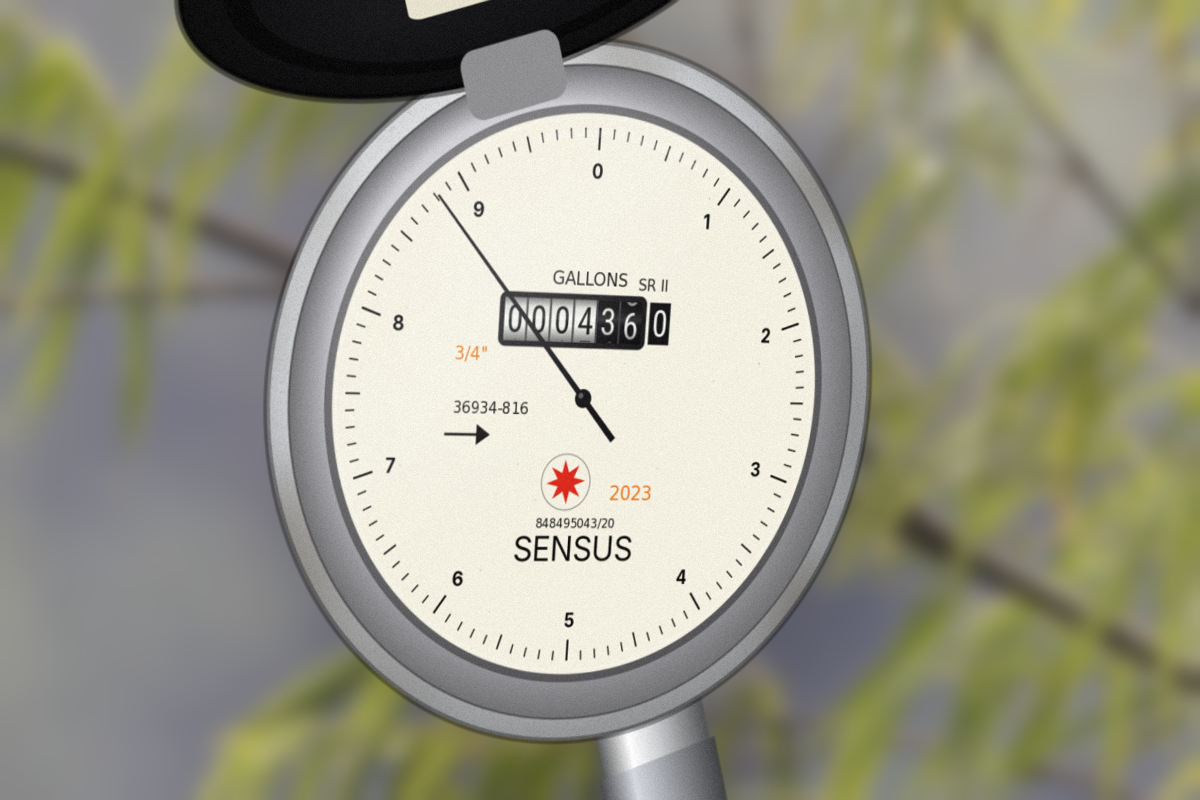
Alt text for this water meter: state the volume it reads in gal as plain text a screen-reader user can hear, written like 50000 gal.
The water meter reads 4358.8 gal
